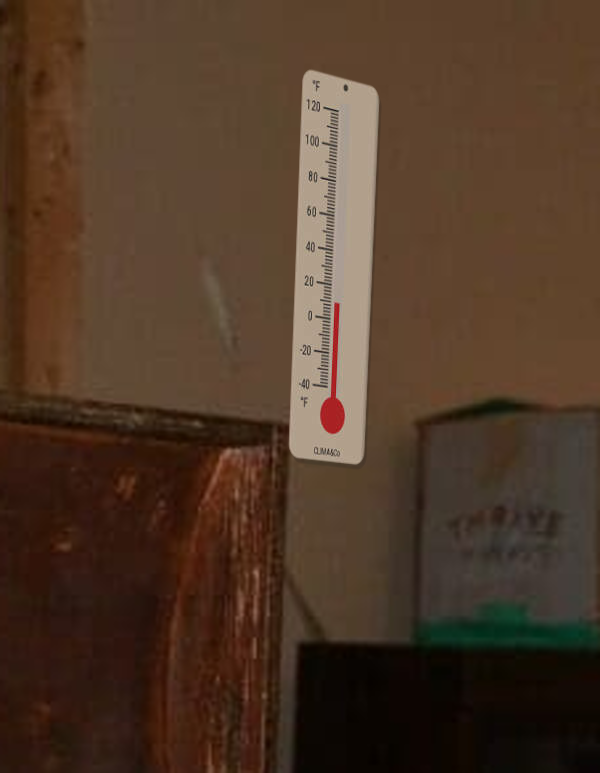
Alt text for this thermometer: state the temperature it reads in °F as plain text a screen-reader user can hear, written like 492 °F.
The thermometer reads 10 °F
